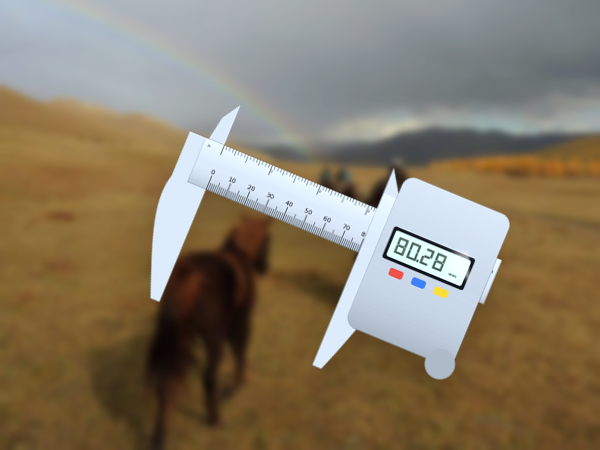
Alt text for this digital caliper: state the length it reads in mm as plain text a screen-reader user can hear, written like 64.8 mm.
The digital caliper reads 80.28 mm
